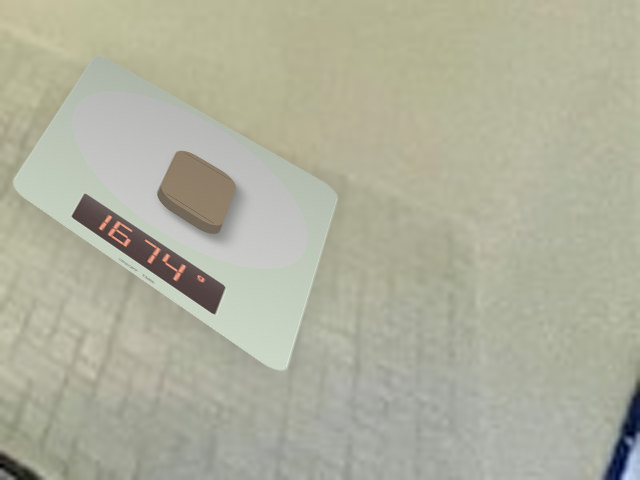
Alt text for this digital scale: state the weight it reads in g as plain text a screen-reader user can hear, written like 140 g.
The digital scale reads 1674 g
